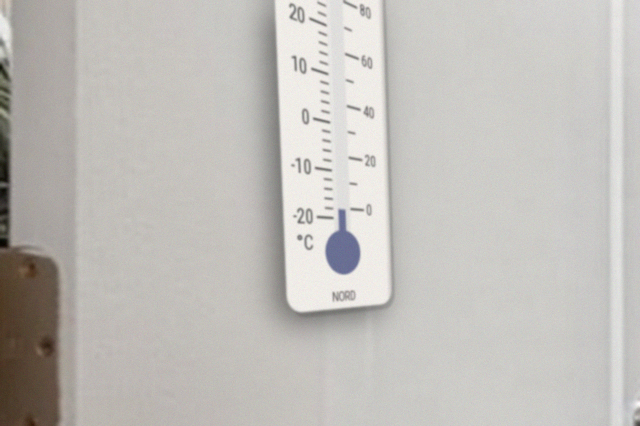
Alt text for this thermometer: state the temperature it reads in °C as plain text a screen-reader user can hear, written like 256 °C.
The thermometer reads -18 °C
